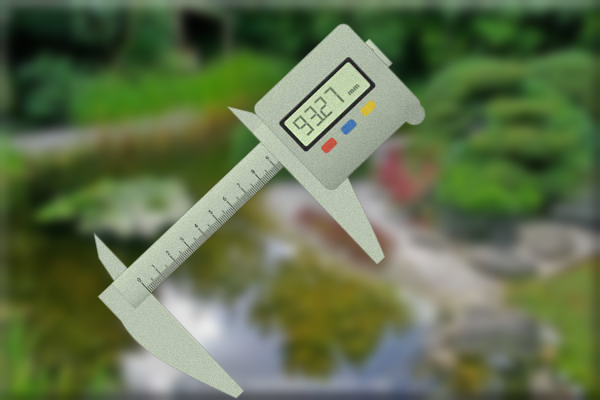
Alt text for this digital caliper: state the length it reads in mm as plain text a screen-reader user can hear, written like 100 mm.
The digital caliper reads 93.27 mm
